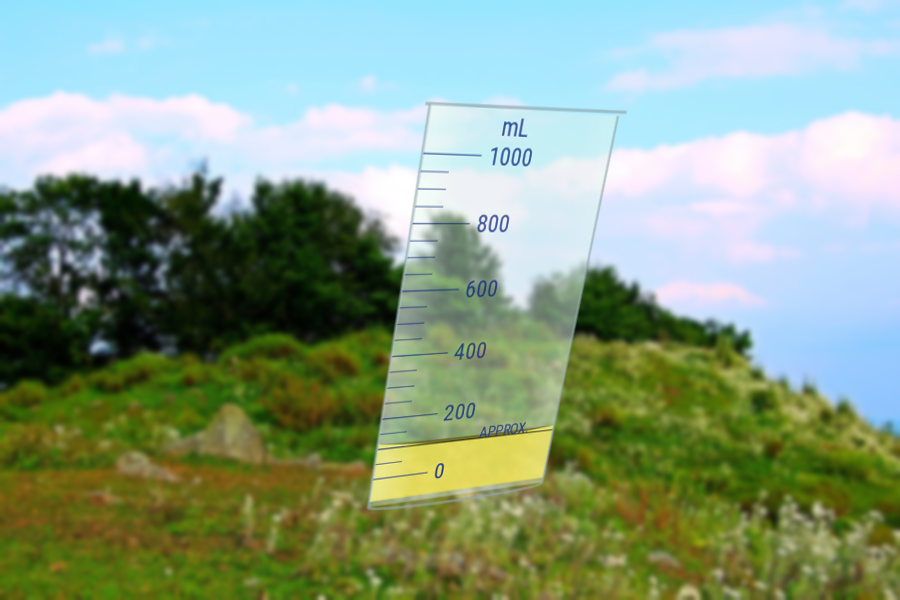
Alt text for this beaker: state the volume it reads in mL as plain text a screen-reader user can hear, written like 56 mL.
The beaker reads 100 mL
